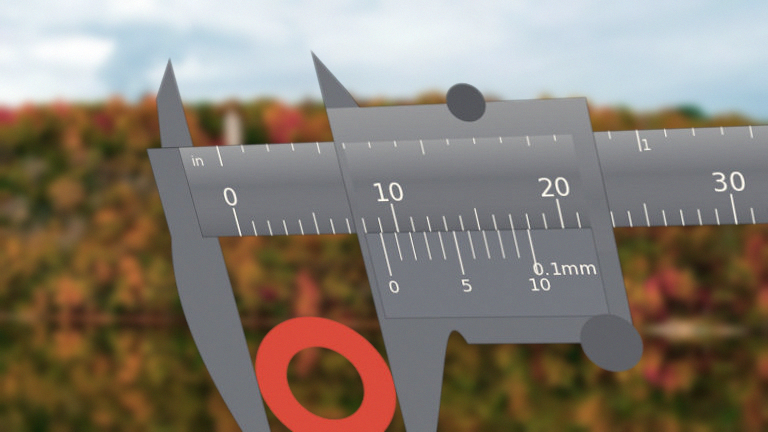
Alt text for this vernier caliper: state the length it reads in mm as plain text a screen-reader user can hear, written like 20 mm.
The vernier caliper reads 8.9 mm
